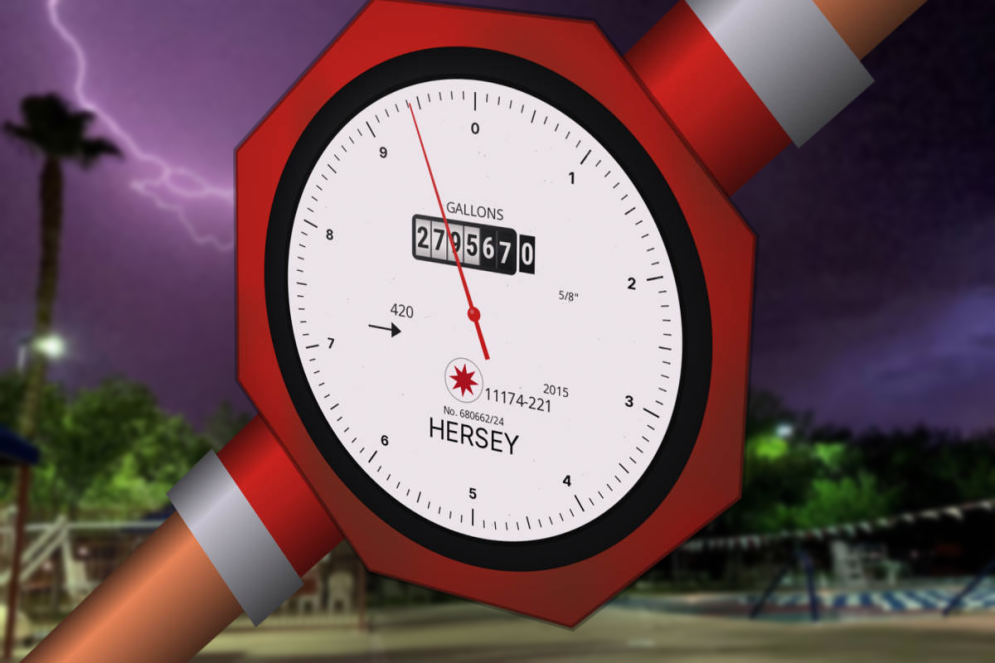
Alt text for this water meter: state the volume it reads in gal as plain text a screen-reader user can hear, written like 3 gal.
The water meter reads 2795669.4 gal
